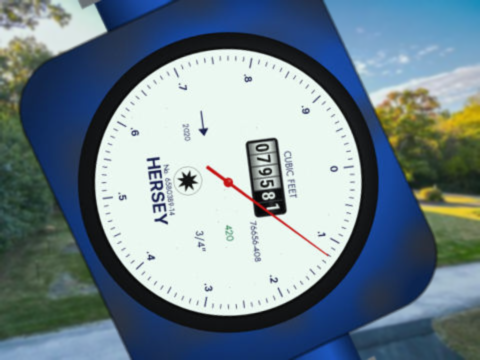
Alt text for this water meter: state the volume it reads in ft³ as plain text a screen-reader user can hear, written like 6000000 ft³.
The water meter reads 79581.12 ft³
